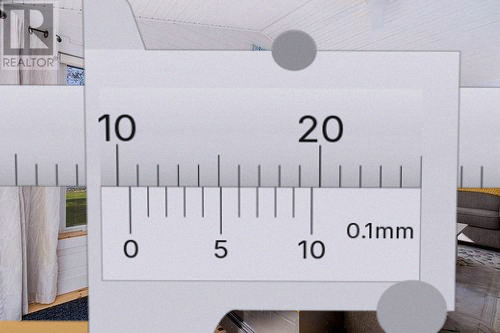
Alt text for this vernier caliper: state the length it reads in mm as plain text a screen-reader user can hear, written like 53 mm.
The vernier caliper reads 10.6 mm
